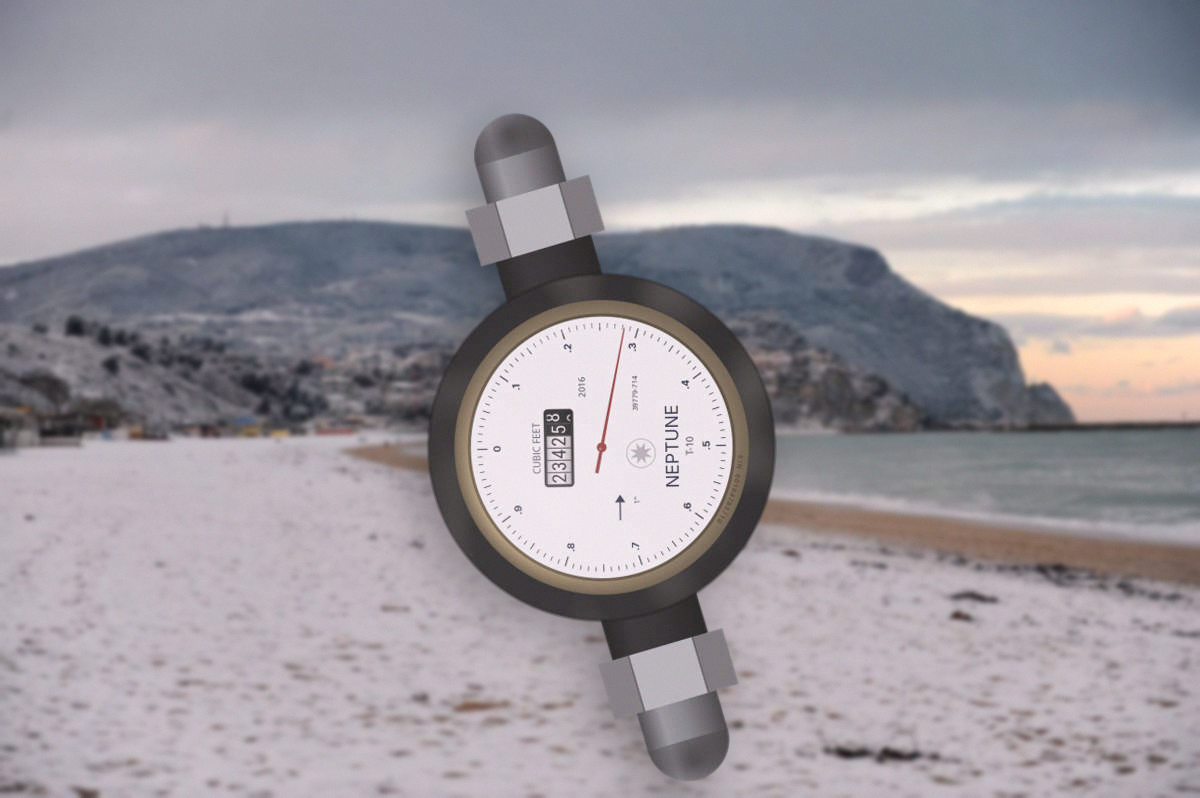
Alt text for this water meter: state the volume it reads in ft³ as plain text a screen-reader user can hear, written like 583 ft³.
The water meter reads 234258.28 ft³
